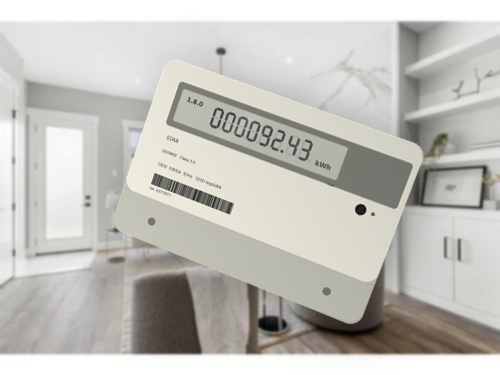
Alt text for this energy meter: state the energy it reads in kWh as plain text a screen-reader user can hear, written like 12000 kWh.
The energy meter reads 92.43 kWh
